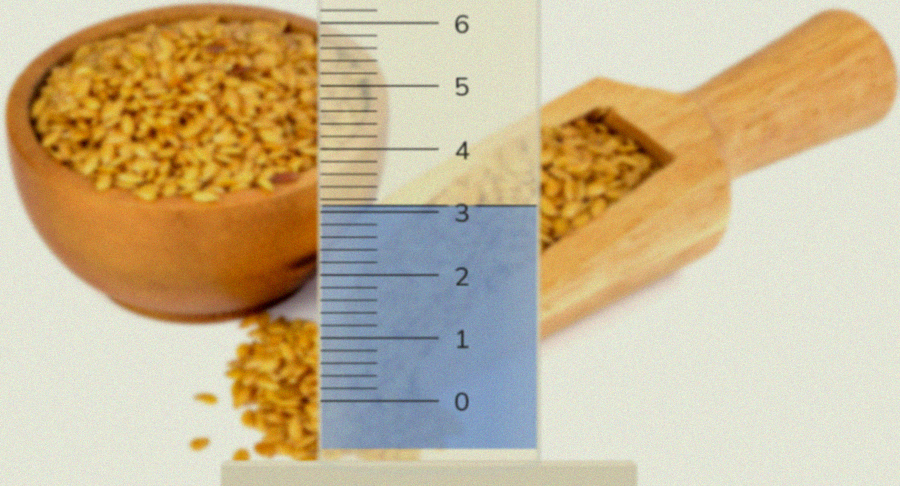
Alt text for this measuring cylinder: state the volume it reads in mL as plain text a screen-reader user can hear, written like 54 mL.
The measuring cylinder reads 3.1 mL
